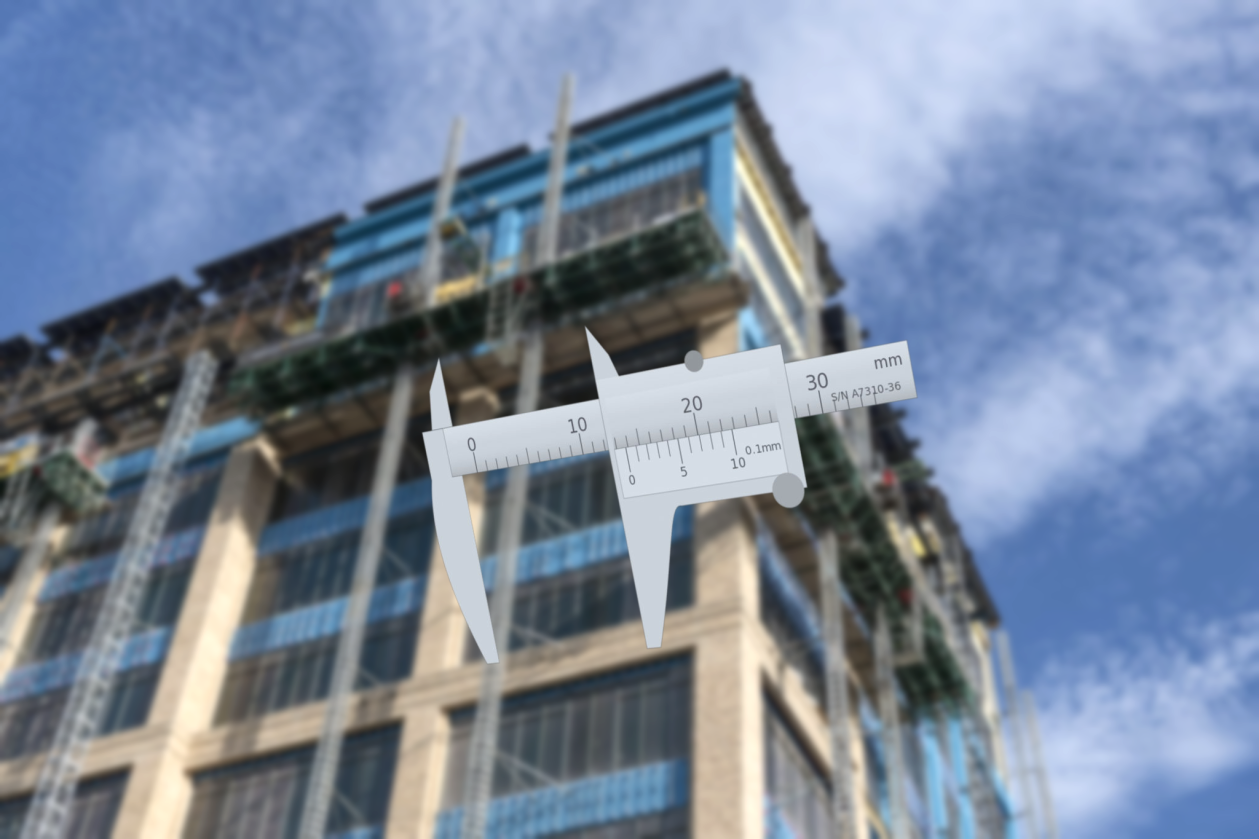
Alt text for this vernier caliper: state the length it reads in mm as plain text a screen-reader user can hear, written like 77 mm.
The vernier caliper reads 13.8 mm
